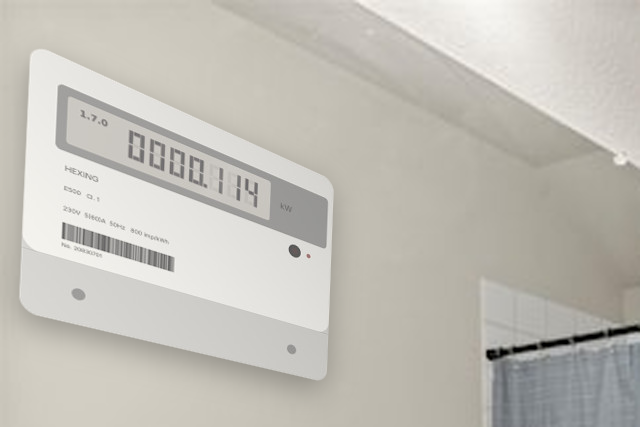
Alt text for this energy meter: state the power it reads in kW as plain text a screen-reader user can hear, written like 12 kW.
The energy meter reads 0.114 kW
